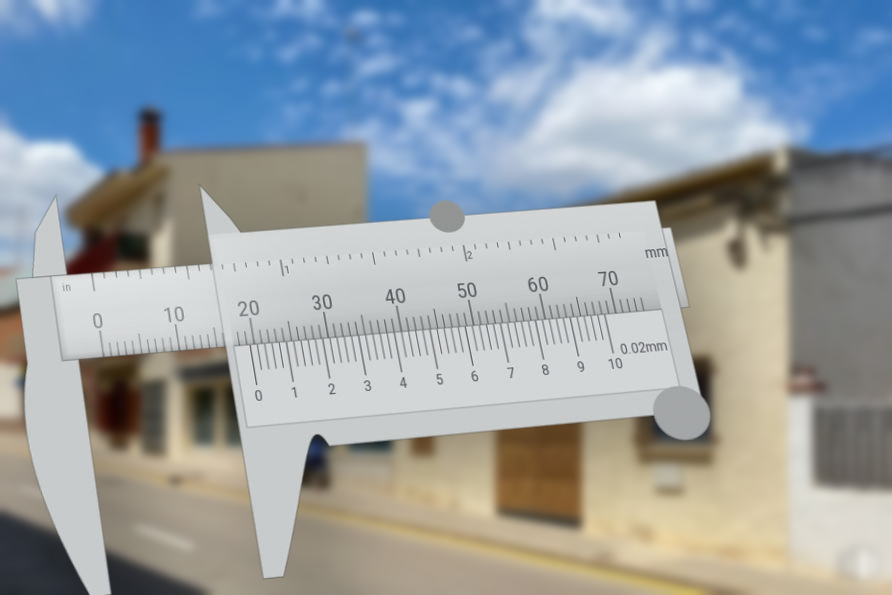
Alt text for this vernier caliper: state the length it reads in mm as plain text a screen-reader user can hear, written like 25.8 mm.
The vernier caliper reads 19.4 mm
